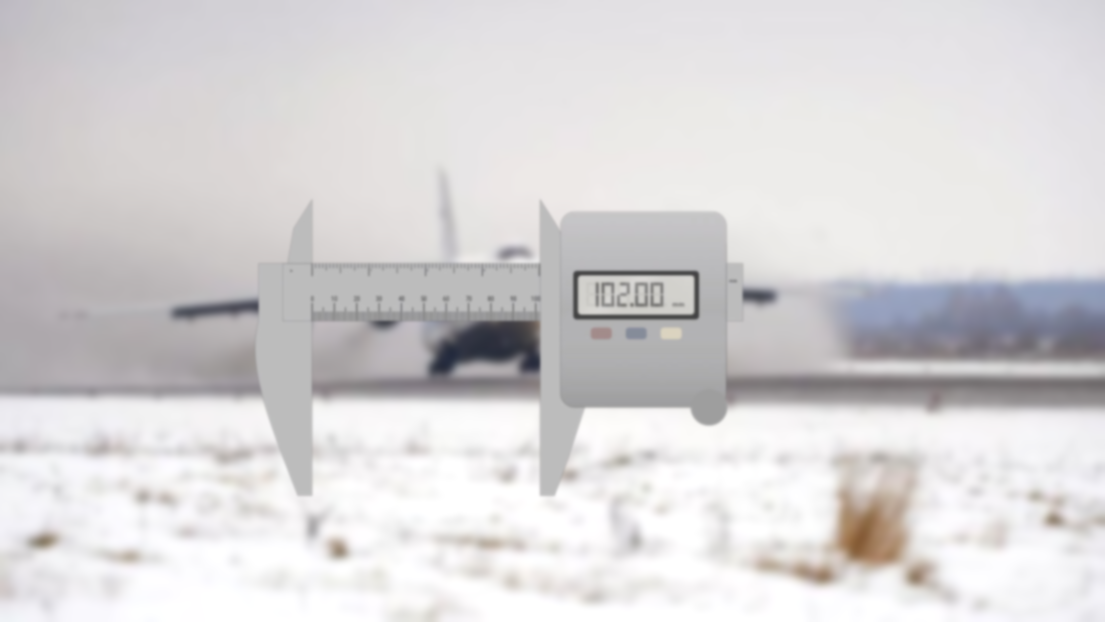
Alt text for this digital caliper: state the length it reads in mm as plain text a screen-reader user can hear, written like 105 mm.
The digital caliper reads 102.00 mm
